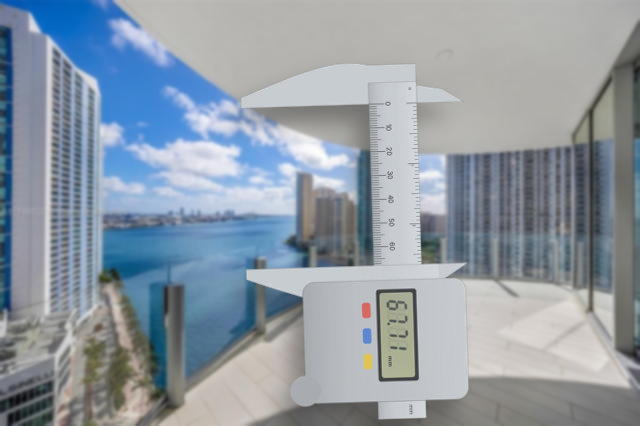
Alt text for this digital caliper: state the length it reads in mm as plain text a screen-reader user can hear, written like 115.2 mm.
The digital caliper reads 67.71 mm
